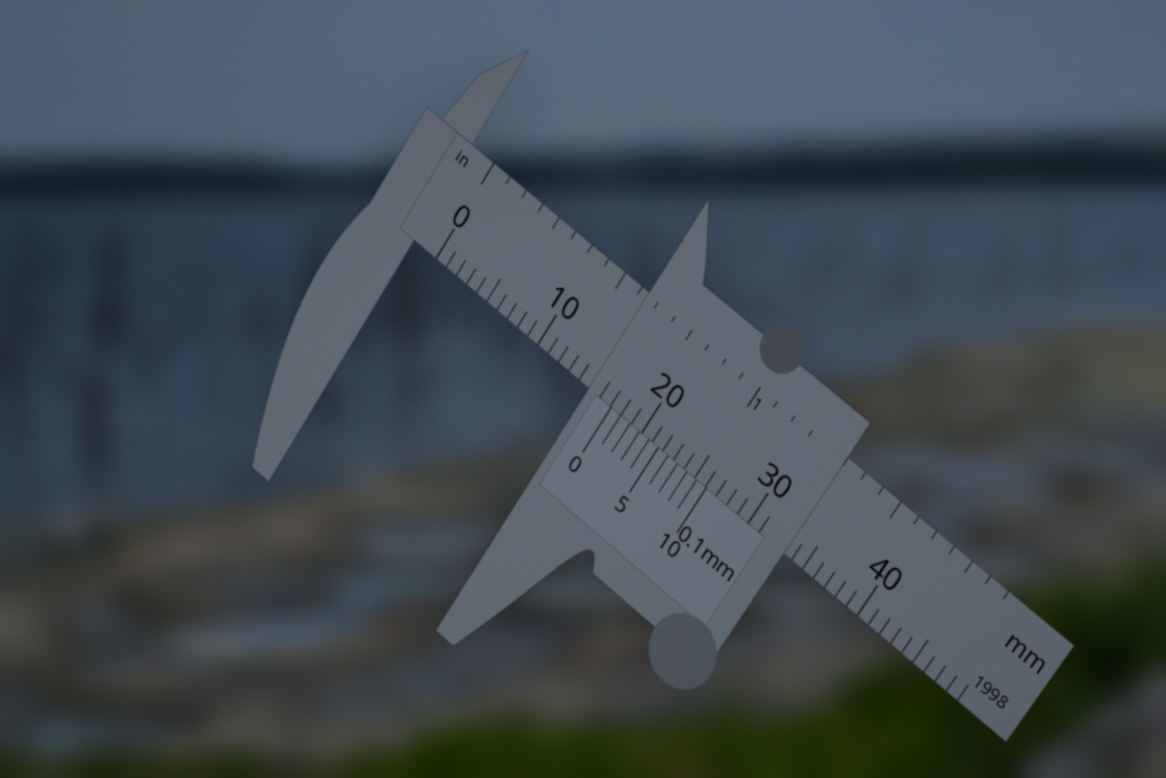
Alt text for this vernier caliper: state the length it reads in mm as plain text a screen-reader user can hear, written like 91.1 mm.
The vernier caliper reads 17.1 mm
